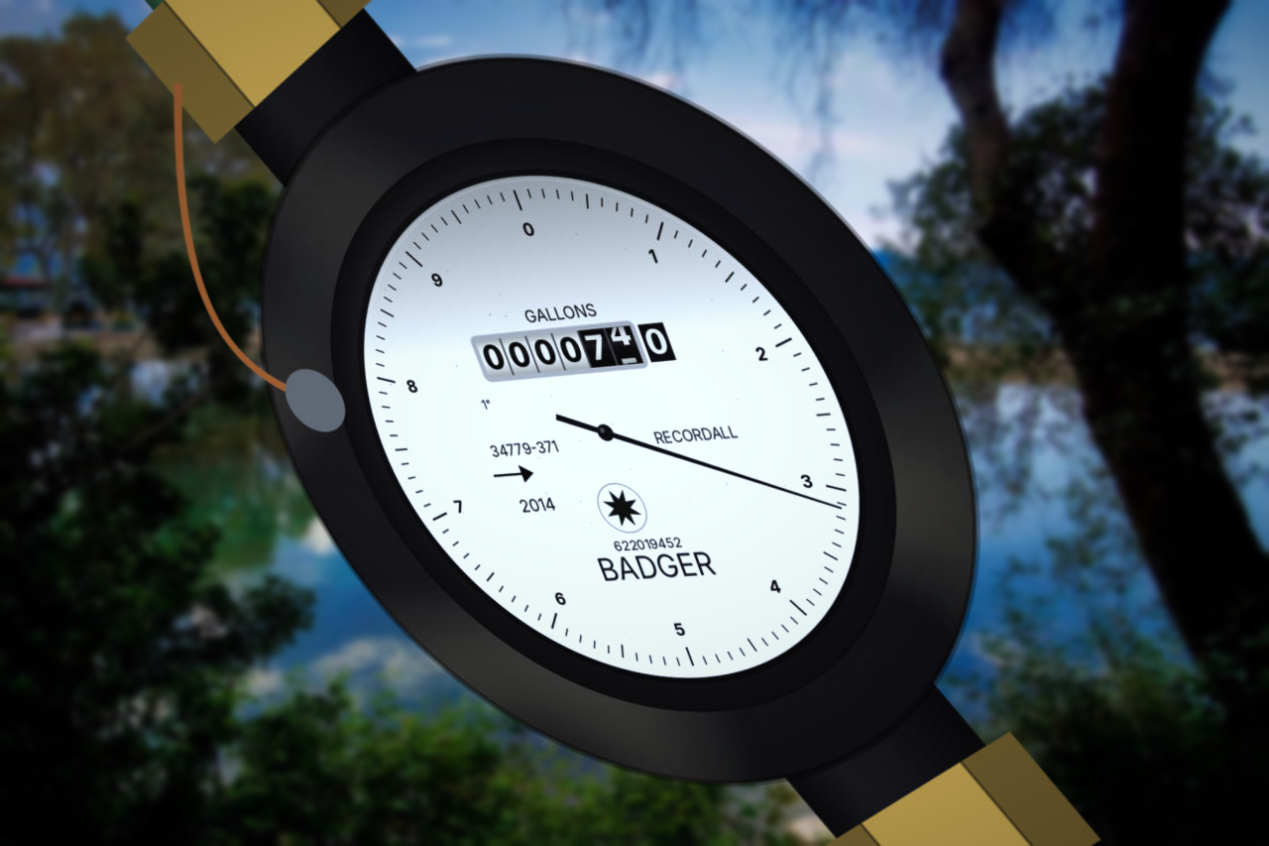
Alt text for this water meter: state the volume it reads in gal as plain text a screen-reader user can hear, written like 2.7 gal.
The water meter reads 743.1 gal
